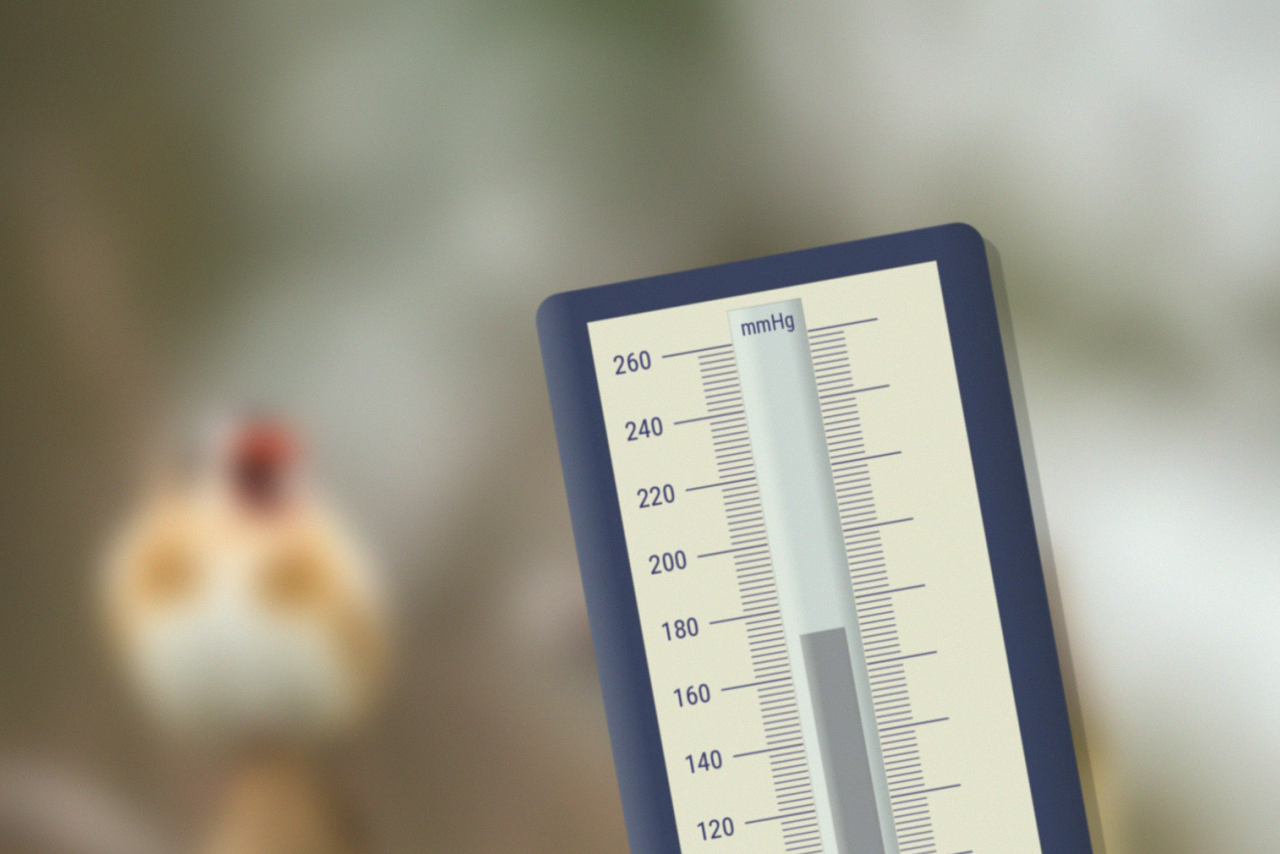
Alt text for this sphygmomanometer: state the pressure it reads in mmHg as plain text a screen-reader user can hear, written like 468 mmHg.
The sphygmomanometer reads 172 mmHg
